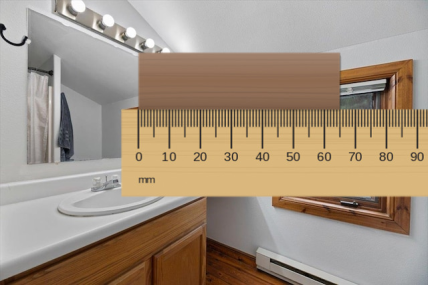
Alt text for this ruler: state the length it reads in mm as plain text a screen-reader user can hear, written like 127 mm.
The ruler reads 65 mm
